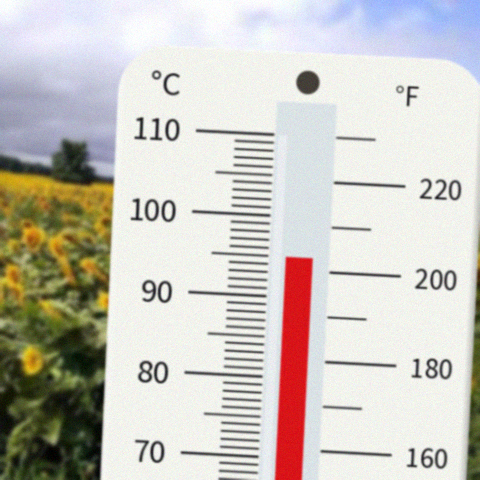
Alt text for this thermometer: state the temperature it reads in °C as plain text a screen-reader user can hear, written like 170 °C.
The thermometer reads 95 °C
